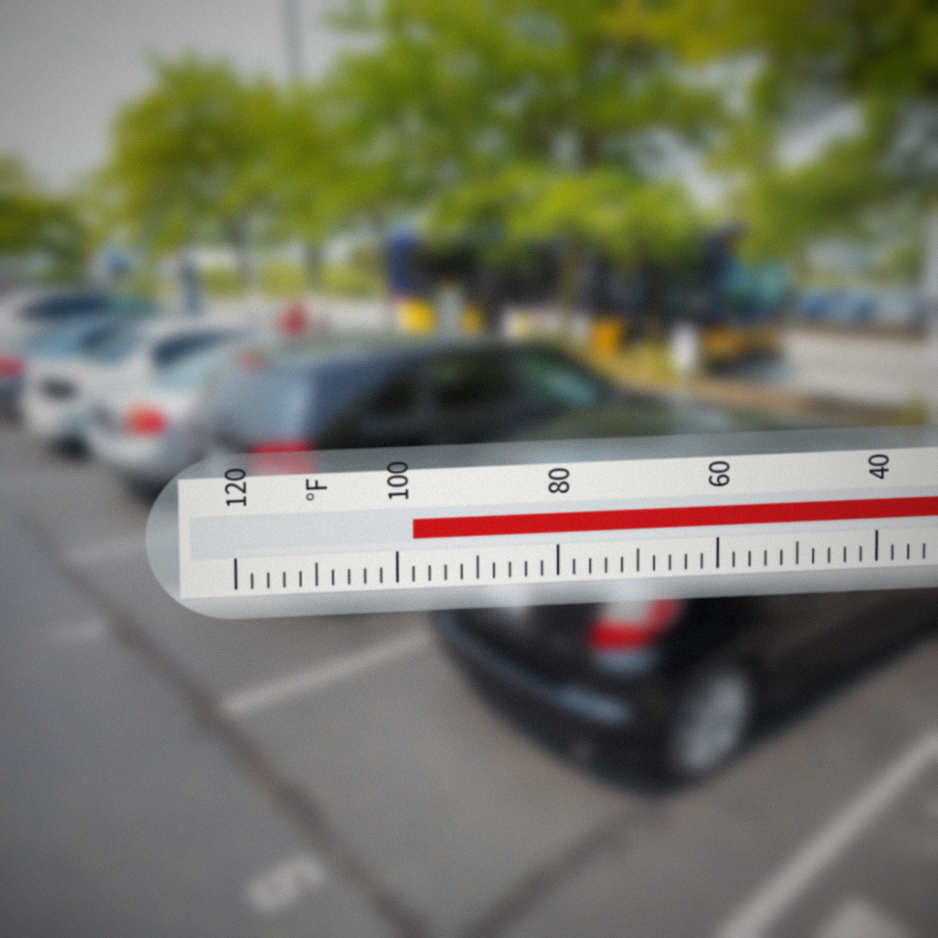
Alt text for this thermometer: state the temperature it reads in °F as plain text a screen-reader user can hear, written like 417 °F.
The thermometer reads 98 °F
